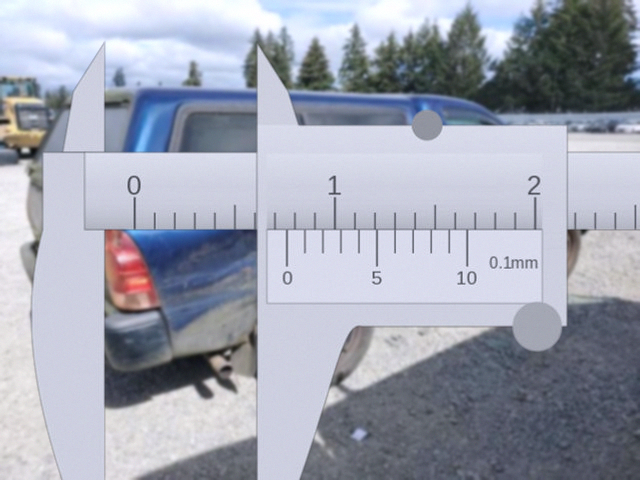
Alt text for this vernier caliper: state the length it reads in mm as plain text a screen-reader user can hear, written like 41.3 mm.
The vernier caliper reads 7.6 mm
